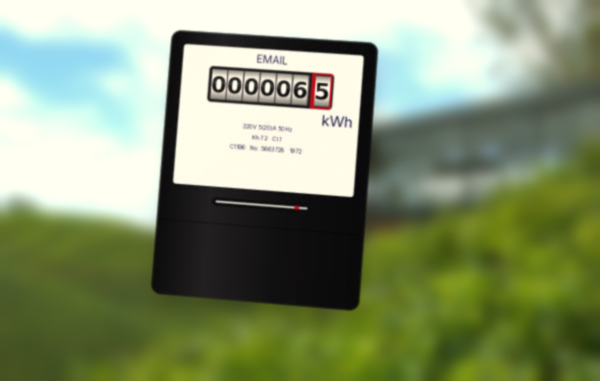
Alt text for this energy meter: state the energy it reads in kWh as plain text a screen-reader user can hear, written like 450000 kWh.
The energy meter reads 6.5 kWh
